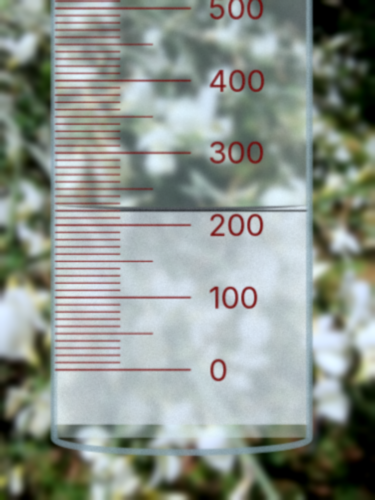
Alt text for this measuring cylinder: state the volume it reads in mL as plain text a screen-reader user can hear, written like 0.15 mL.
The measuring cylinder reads 220 mL
